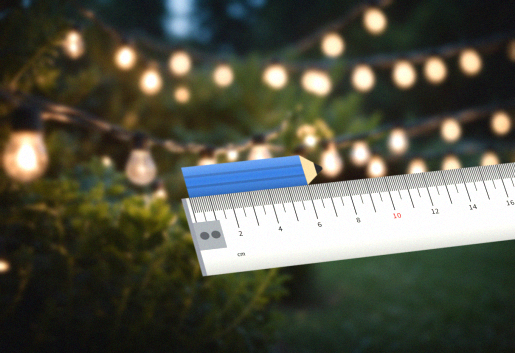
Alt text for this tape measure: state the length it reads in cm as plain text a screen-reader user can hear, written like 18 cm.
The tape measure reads 7 cm
